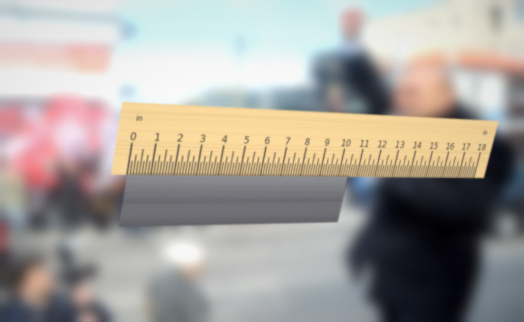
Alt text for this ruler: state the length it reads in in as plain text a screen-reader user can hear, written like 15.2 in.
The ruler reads 10.5 in
